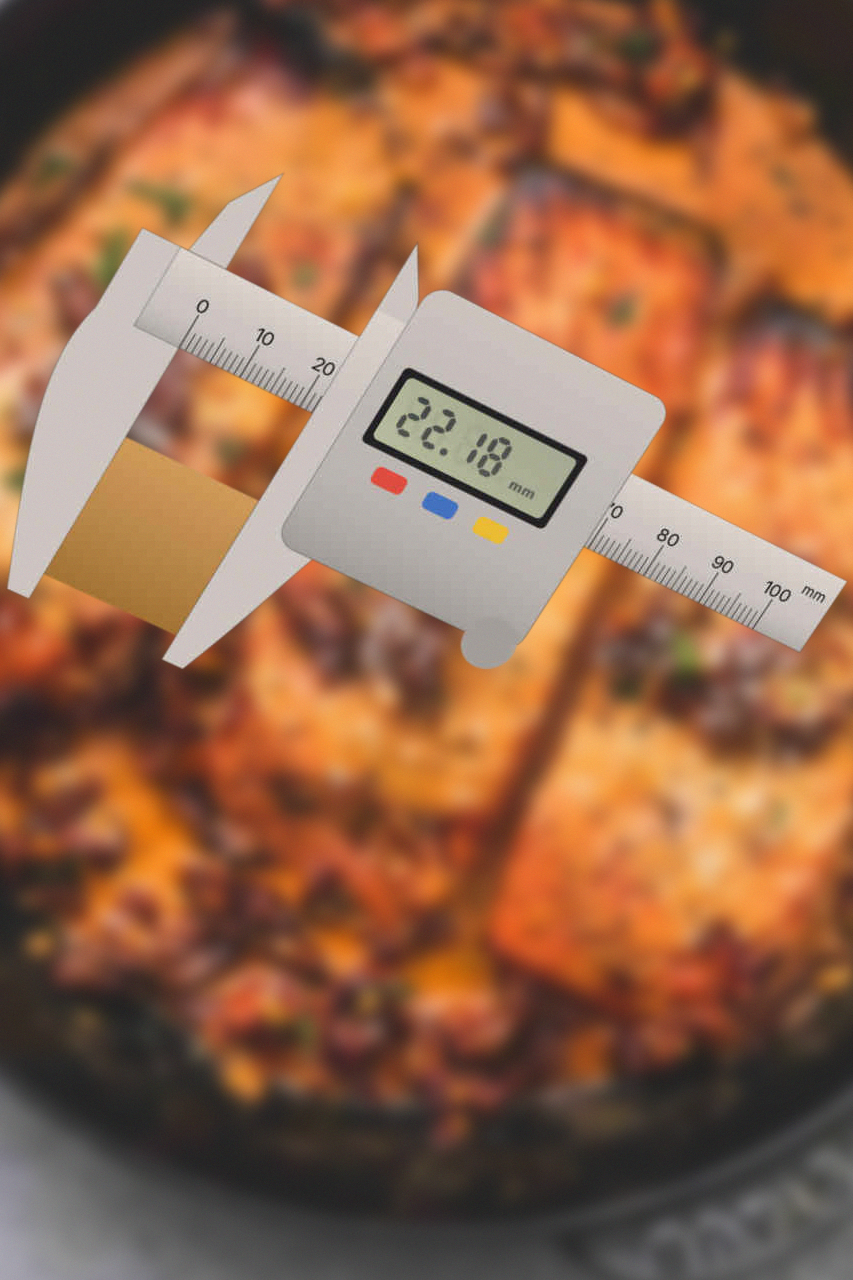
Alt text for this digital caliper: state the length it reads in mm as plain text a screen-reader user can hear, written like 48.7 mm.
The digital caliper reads 22.18 mm
